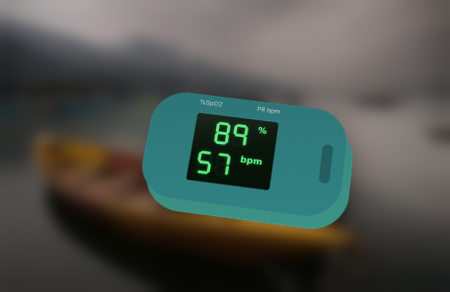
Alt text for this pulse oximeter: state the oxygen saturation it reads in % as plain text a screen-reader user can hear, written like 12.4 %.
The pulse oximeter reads 89 %
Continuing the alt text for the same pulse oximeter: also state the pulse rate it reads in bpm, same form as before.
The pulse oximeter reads 57 bpm
